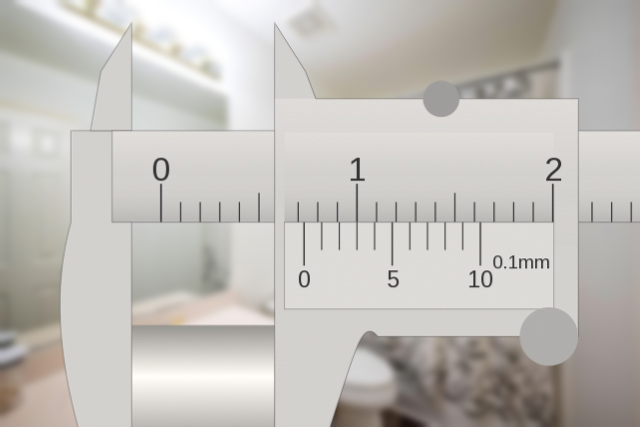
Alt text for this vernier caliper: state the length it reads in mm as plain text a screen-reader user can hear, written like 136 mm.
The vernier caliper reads 7.3 mm
